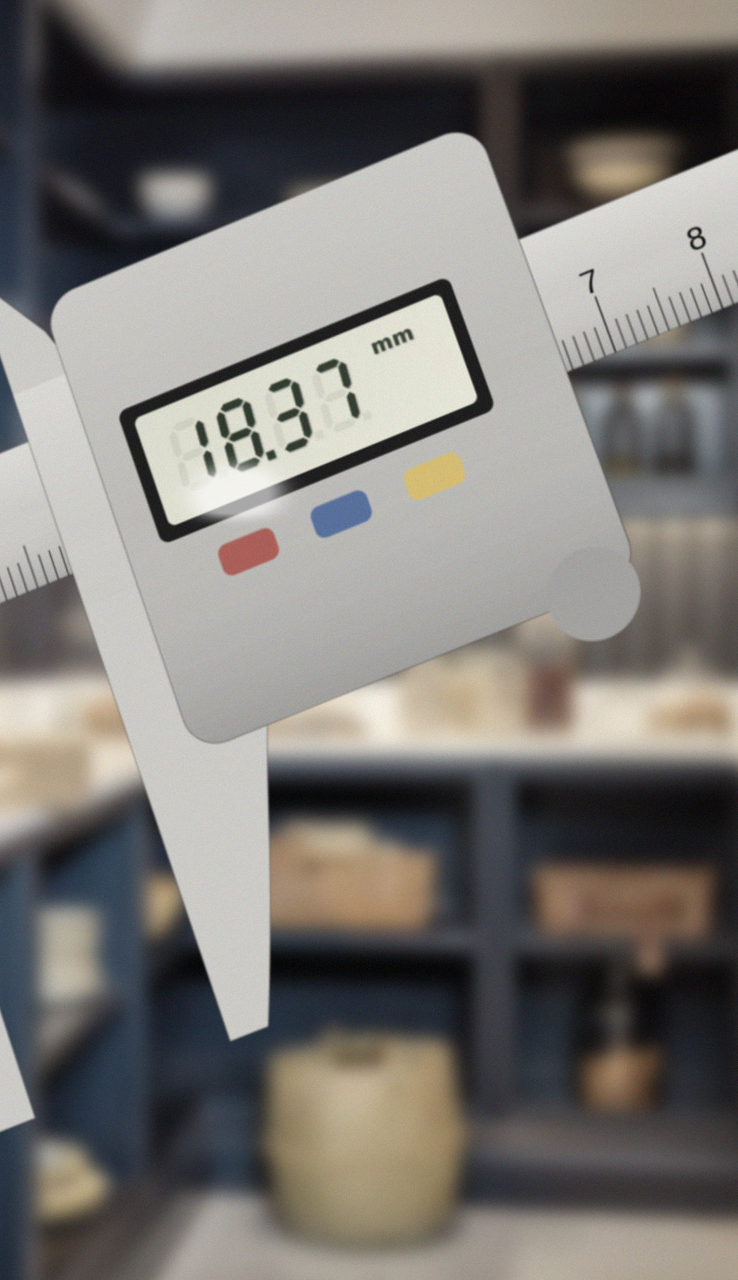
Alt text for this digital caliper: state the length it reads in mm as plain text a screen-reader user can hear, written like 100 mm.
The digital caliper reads 18.37 mm
